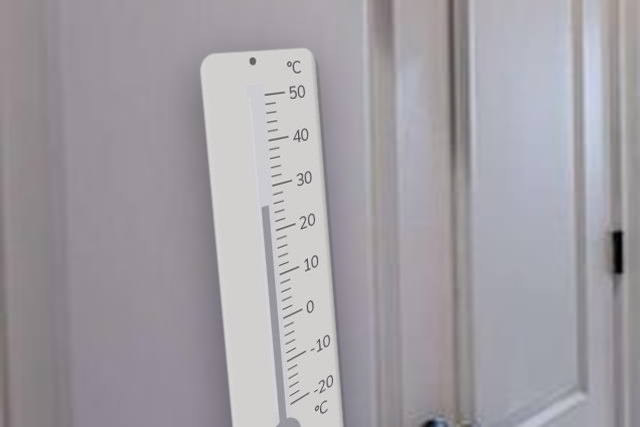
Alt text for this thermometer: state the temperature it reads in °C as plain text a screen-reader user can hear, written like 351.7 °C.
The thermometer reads 26 °C
